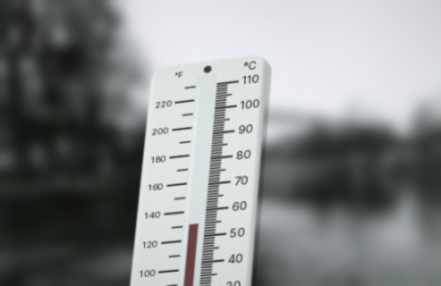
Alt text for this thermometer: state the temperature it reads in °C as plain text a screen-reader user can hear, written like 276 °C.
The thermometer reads 55 °C
